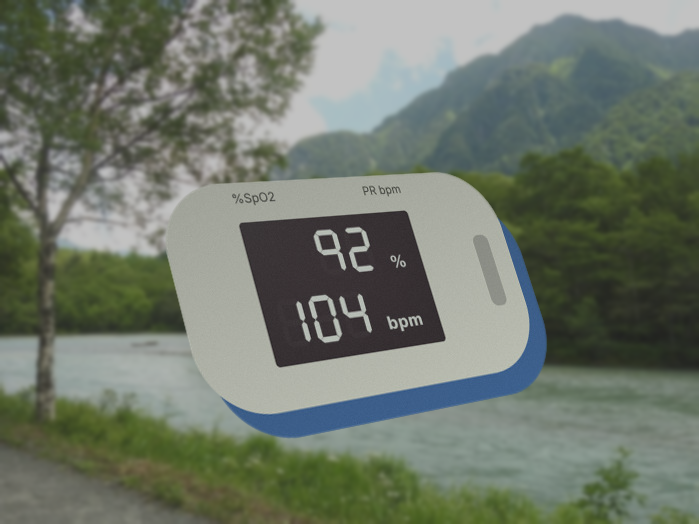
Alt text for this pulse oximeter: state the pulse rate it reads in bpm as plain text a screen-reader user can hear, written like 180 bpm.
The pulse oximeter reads 104 bpm
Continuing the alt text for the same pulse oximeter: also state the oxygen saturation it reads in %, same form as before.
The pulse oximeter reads 92 %
